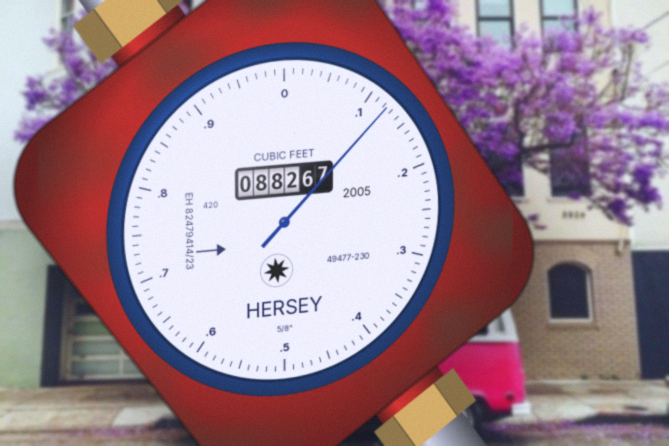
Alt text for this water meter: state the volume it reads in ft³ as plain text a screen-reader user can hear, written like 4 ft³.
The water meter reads 88267.12 ft³
